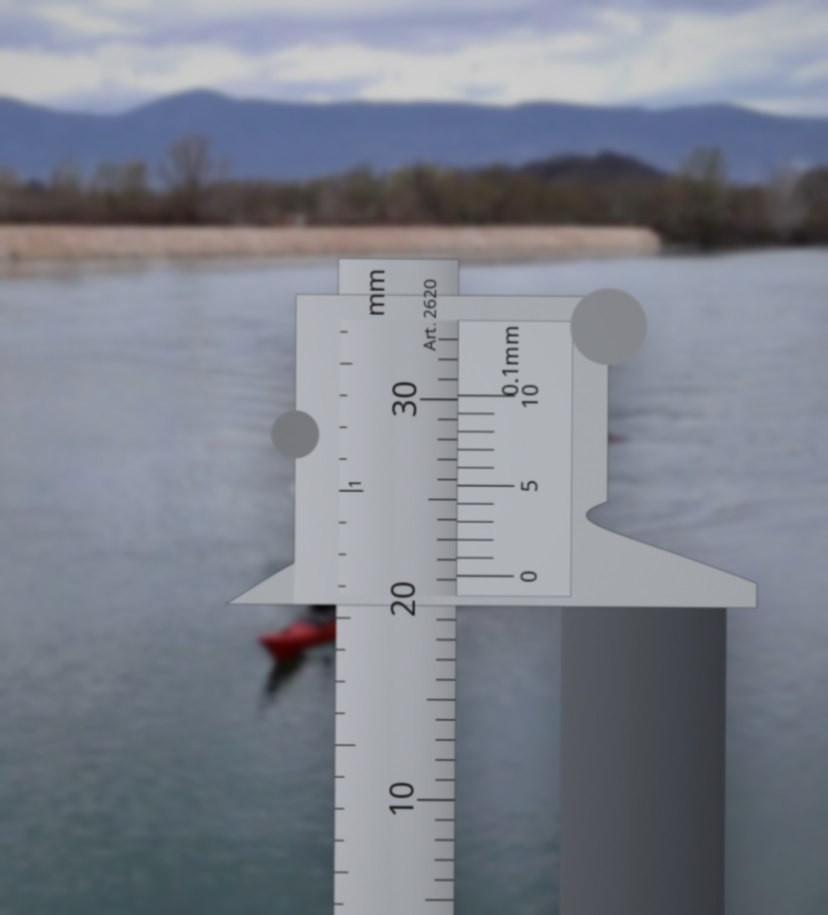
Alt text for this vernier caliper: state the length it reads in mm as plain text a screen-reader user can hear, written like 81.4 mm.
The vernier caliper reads 21.2 mm
